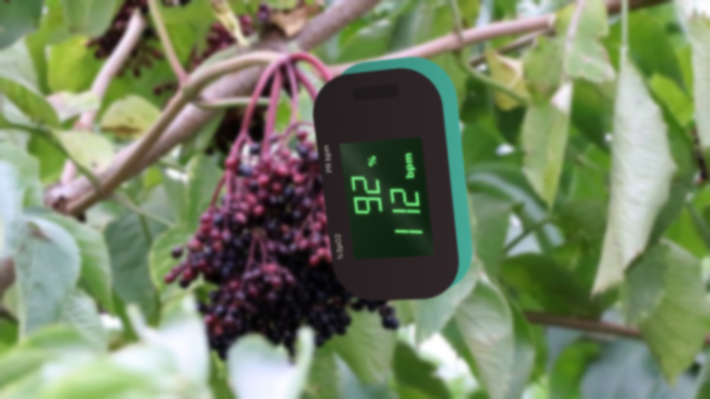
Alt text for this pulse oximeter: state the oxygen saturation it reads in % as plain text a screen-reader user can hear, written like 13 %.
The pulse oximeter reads 92 %
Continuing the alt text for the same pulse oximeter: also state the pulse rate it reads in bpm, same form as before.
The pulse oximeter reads 112 bpm
